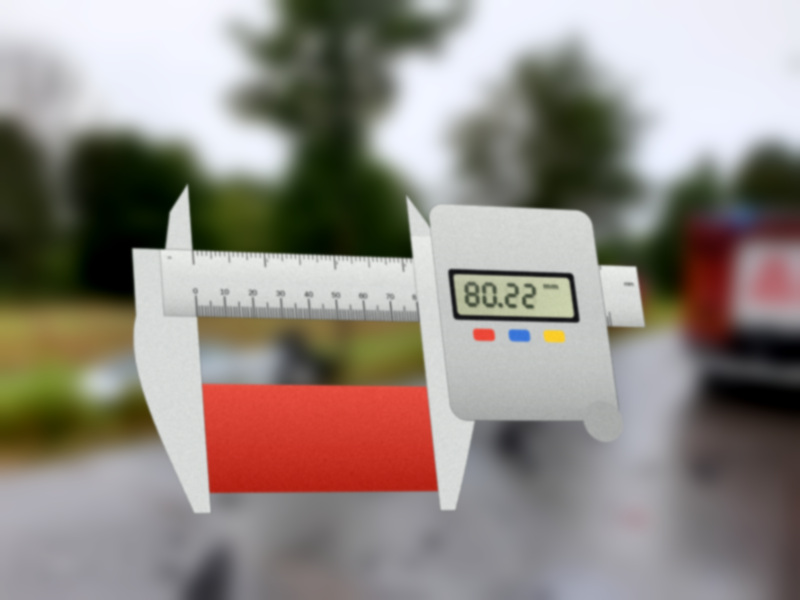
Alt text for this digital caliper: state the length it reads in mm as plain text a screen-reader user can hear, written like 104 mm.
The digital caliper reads 80.22 mm
